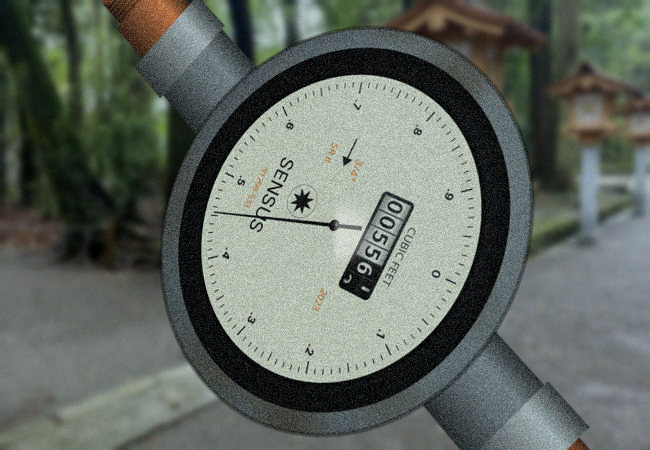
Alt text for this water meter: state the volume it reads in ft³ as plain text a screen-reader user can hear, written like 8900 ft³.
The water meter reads 5561.45 ft³
